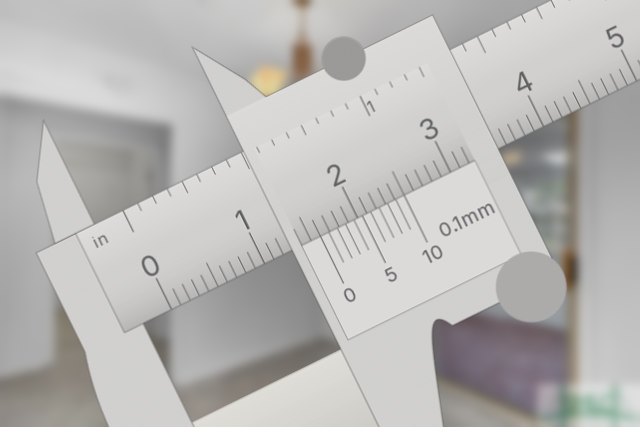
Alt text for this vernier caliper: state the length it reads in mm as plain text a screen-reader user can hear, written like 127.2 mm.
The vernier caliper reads 16.0 mm
